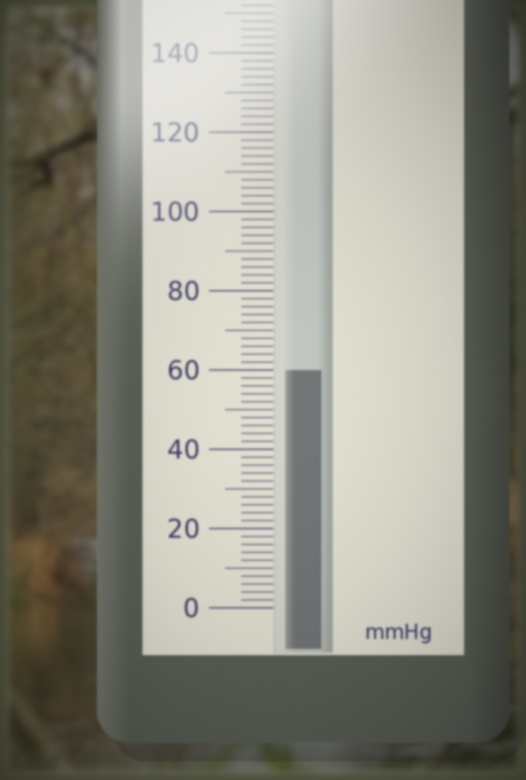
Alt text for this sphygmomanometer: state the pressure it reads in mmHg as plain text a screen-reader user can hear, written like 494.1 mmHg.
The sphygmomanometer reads 60 mmHg
